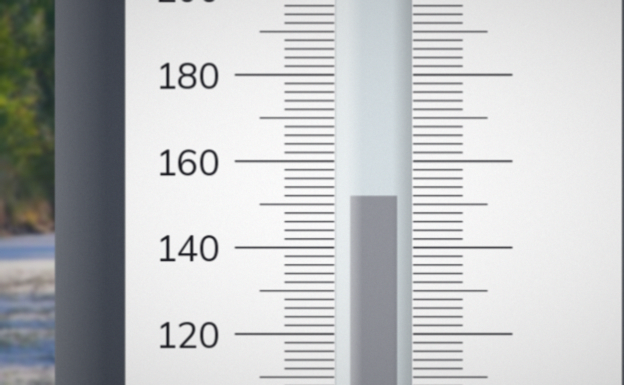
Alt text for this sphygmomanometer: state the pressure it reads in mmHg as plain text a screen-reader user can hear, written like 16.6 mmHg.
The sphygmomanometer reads 152 mmHg
